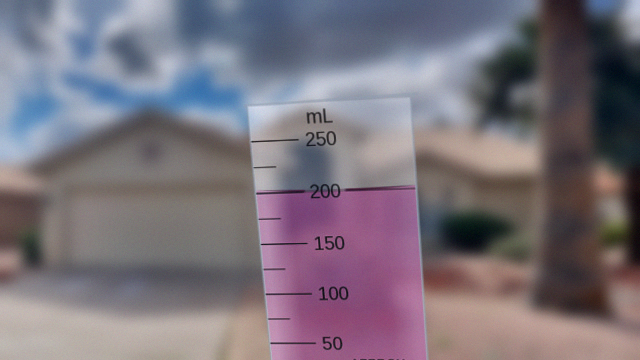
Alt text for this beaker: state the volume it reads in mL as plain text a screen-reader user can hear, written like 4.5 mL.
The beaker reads 200 mL
